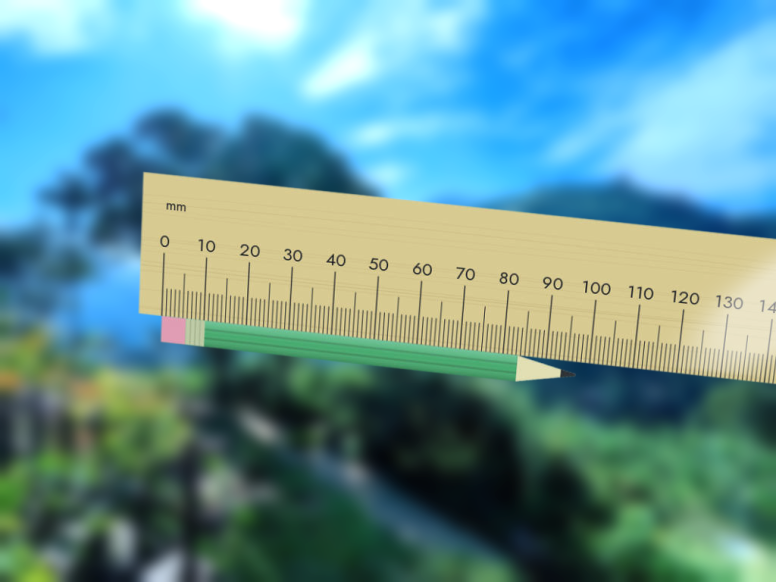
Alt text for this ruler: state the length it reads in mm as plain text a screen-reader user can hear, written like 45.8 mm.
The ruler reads 97 mm
